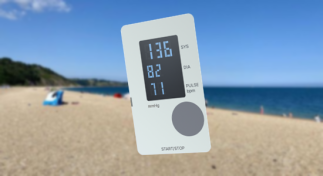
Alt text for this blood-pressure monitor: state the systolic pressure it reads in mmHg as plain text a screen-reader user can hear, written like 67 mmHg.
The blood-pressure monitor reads 136 mmHg
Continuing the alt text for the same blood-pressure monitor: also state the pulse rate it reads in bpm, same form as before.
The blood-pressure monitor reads 71 bpm
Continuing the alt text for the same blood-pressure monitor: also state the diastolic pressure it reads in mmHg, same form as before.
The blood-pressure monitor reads 82 mmHg
